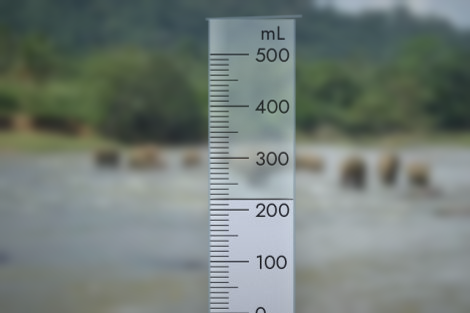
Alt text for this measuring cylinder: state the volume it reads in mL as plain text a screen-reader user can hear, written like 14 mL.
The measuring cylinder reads 220 mL
